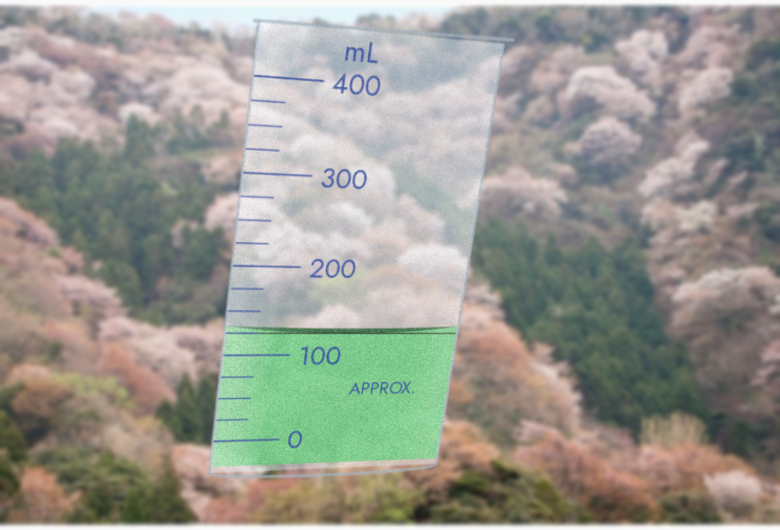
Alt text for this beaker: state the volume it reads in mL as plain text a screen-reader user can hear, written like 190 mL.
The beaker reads 125 mL
